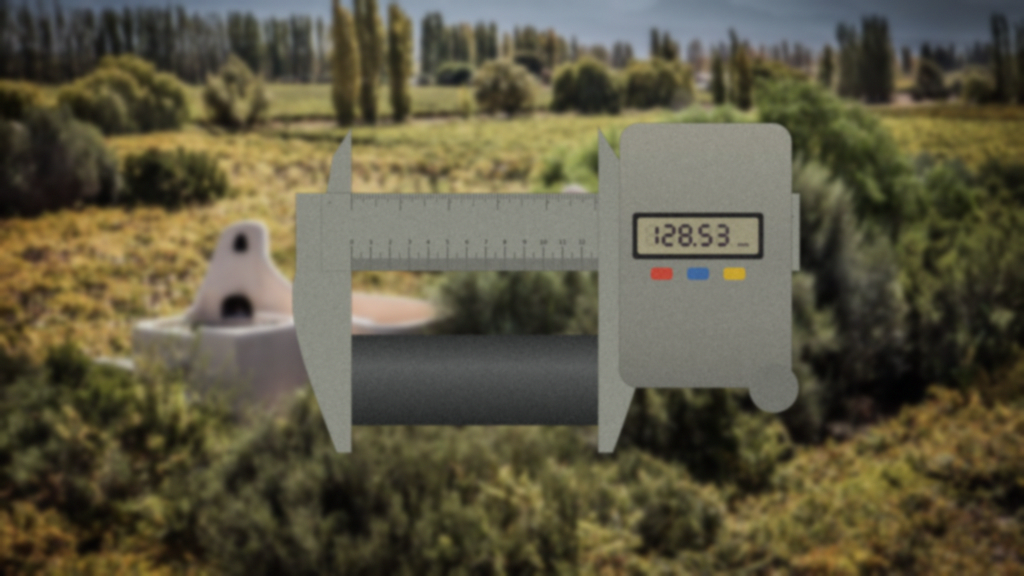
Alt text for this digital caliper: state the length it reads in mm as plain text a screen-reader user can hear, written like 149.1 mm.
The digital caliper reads 128.53 mm
